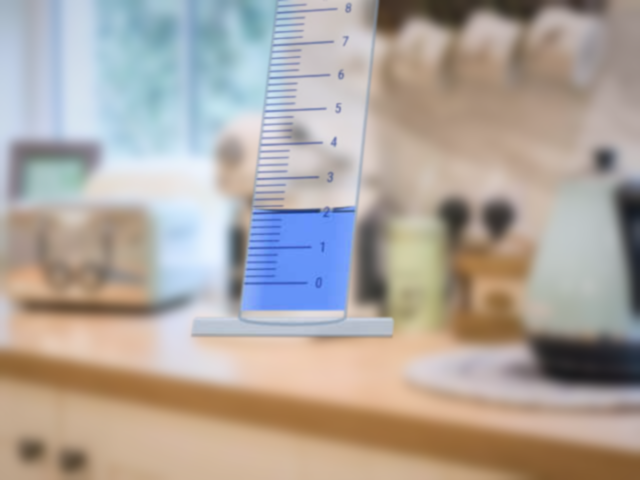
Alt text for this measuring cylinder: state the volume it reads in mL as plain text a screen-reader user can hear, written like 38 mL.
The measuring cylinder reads 2 mL
